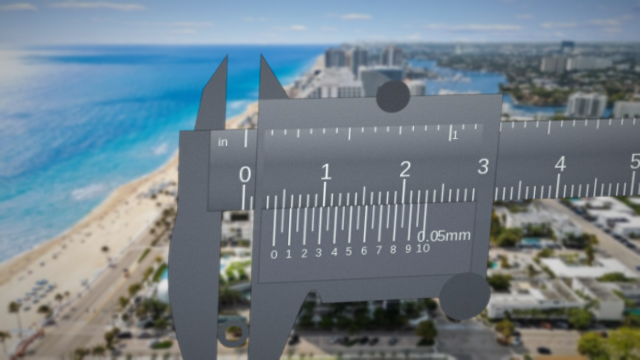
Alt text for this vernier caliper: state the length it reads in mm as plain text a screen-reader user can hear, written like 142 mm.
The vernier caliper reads 4.0 mm
